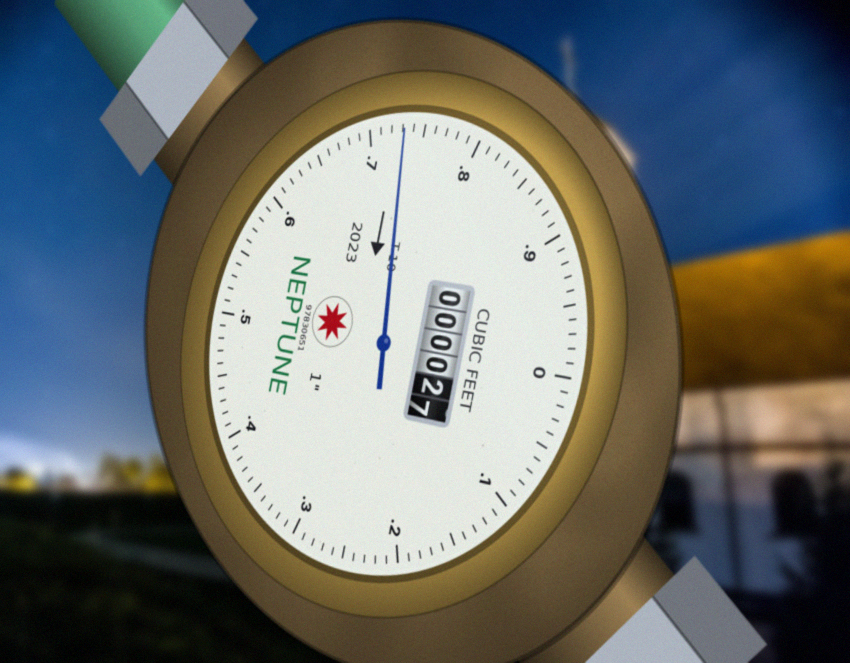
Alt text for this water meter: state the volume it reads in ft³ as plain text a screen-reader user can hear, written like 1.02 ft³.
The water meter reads 26.73 ft³
